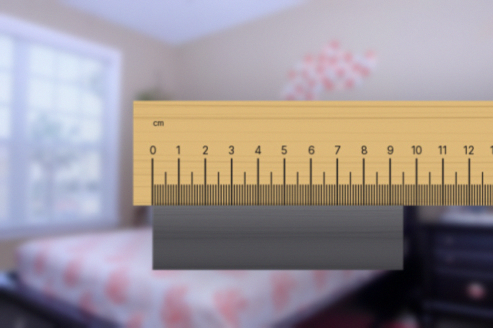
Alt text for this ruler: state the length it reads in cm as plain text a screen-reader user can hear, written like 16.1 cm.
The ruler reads 9.5 cm
